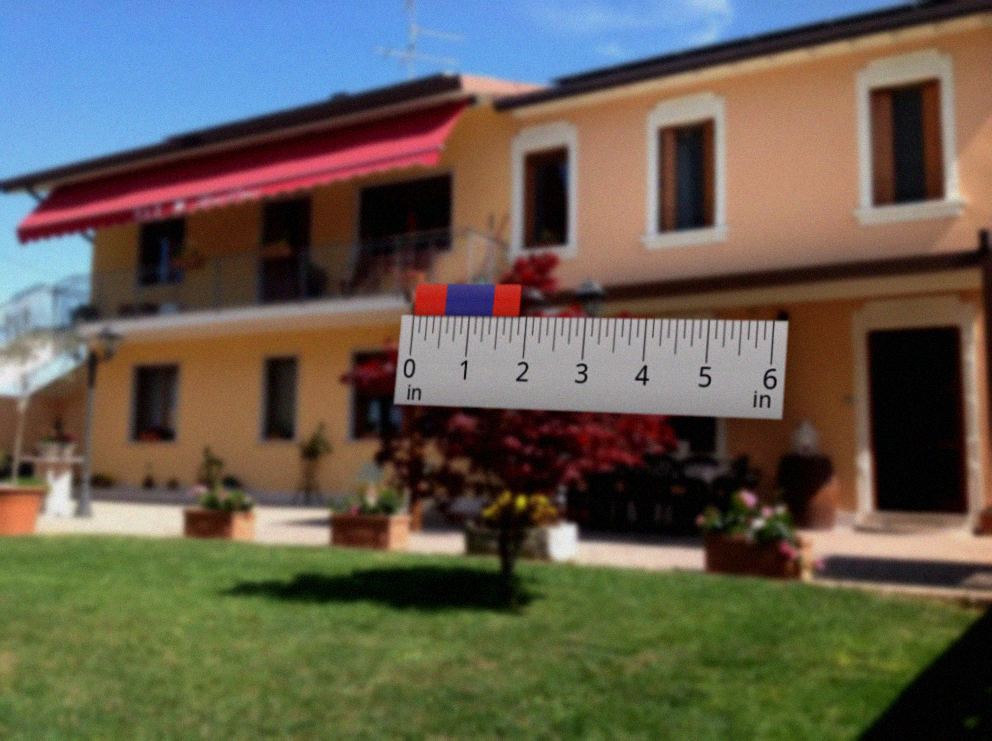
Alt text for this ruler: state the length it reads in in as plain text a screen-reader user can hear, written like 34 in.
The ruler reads 1.875 in
